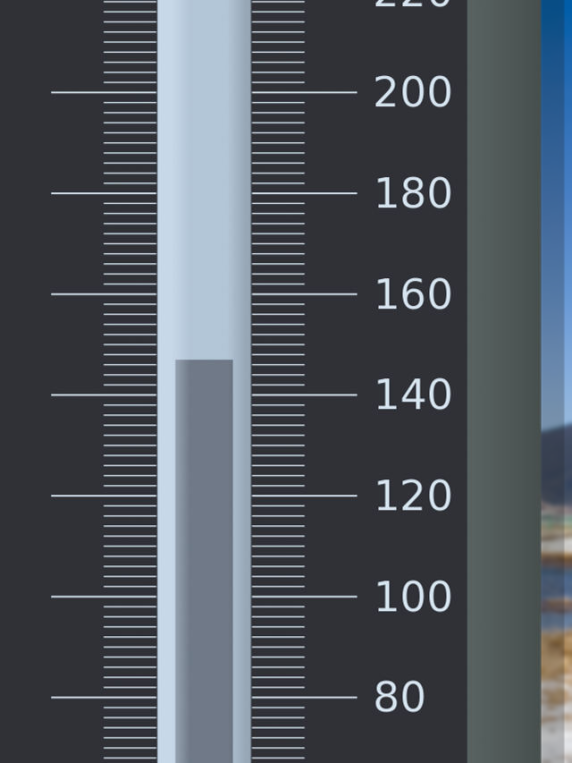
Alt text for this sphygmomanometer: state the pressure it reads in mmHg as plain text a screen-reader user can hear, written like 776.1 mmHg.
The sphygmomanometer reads 147 mmHg
